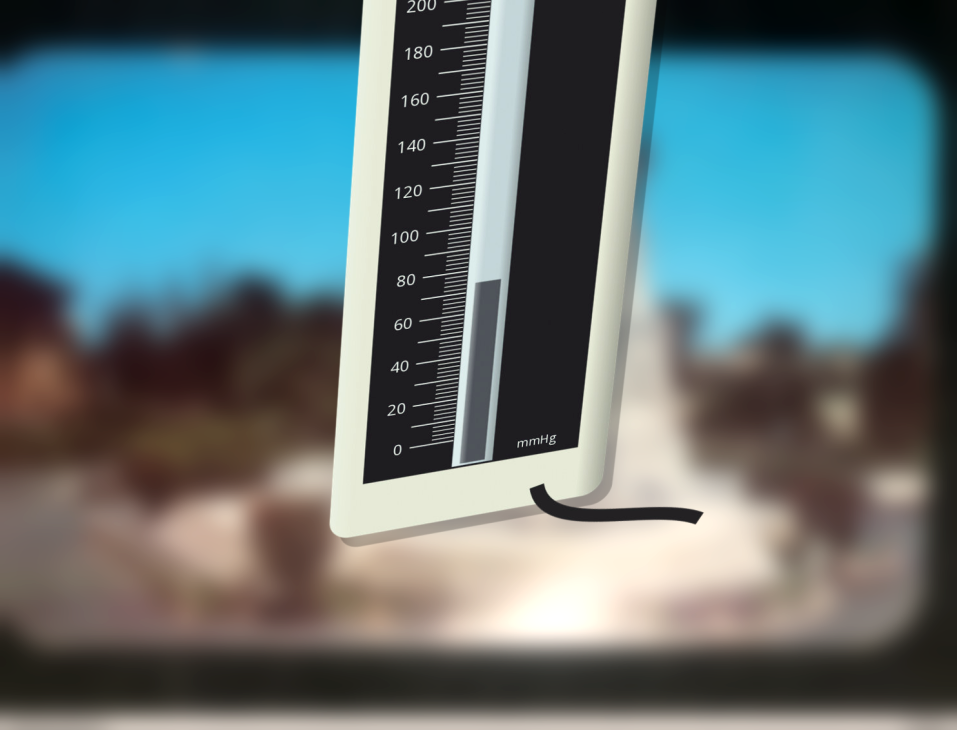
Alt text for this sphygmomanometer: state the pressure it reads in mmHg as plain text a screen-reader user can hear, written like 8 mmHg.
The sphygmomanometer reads 74 mmHg
